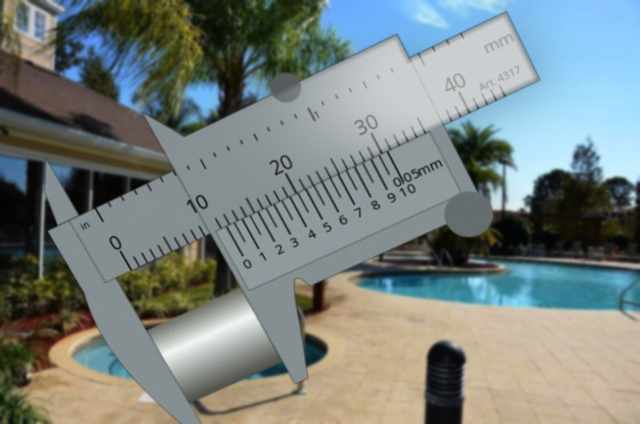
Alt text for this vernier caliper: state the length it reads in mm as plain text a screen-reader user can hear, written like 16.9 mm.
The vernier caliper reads 11.6 mm
